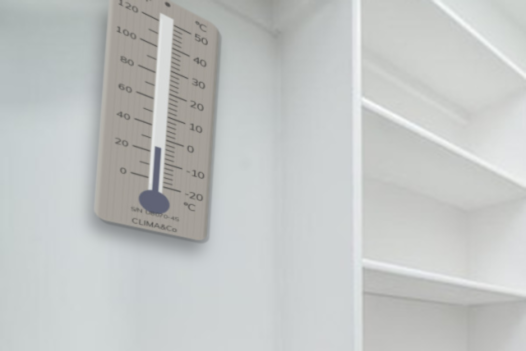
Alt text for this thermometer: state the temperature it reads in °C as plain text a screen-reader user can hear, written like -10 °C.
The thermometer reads -4 °C
